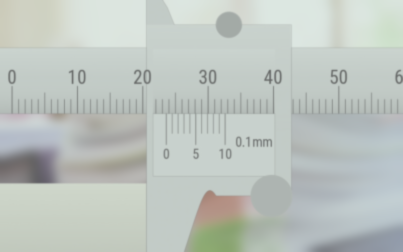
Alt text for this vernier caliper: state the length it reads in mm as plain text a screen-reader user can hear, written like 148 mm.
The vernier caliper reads 23.6 mm
